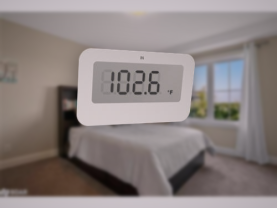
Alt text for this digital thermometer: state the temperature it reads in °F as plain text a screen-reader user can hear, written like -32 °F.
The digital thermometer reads 102.6 °F
